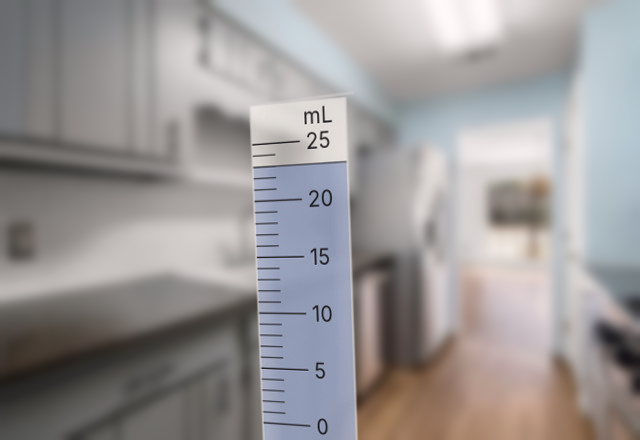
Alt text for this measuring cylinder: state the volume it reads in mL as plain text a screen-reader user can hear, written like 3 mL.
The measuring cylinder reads 23 mL
